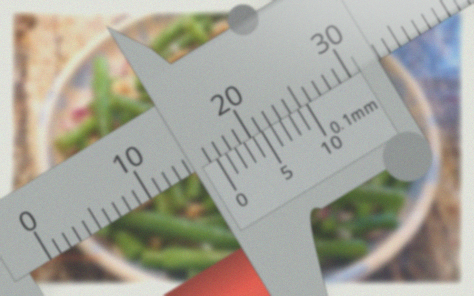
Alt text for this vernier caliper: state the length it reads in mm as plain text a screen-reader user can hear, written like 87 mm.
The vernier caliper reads 16.6 mm
